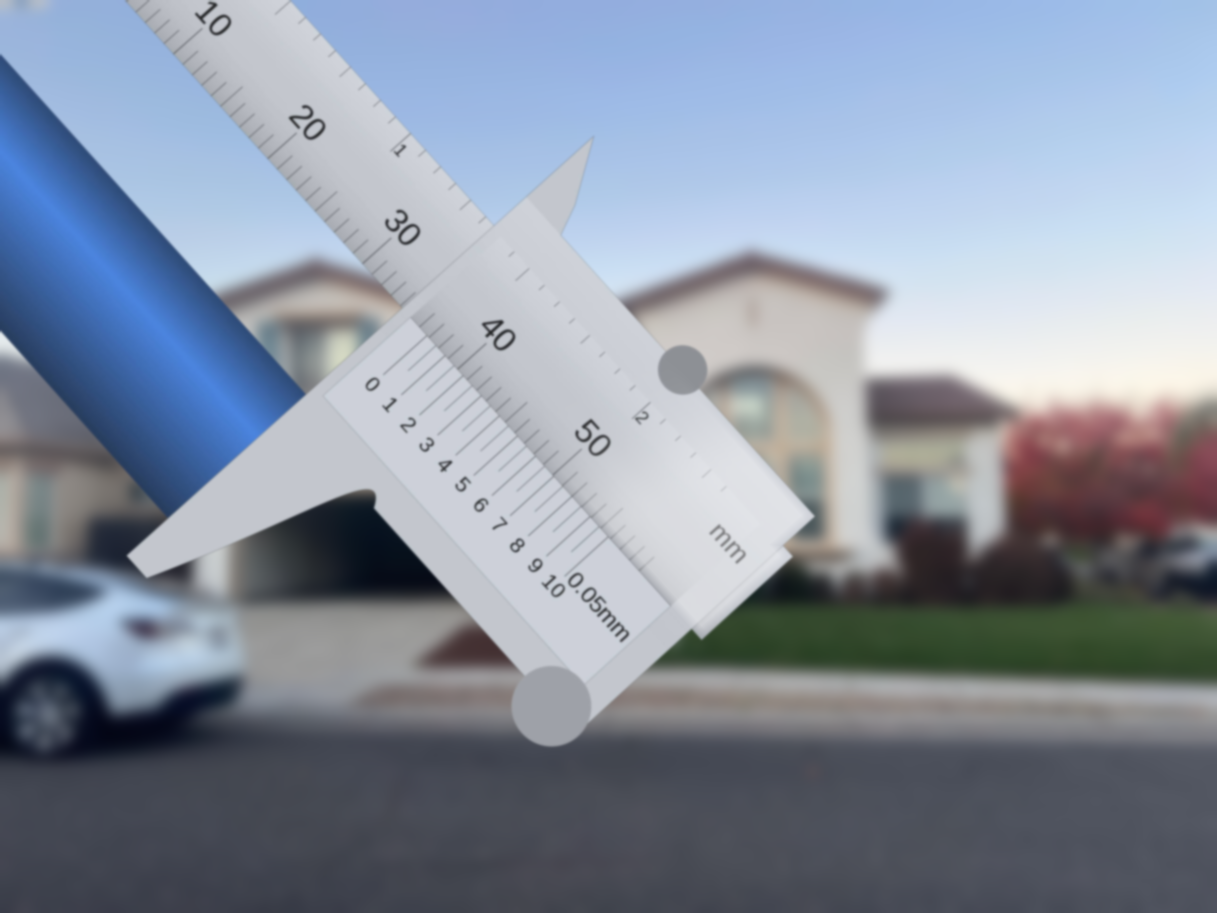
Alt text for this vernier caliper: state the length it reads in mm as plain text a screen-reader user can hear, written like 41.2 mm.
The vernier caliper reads 36.8 mm
